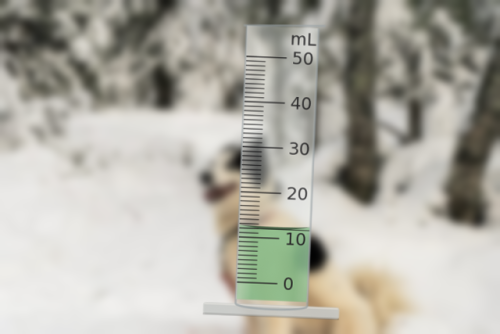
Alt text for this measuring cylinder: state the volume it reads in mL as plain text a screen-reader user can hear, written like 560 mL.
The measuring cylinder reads 12 mL
